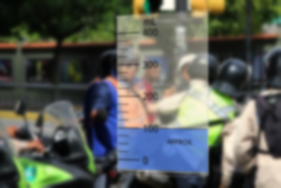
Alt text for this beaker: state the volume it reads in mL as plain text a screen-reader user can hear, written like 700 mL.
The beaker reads 100 mL
